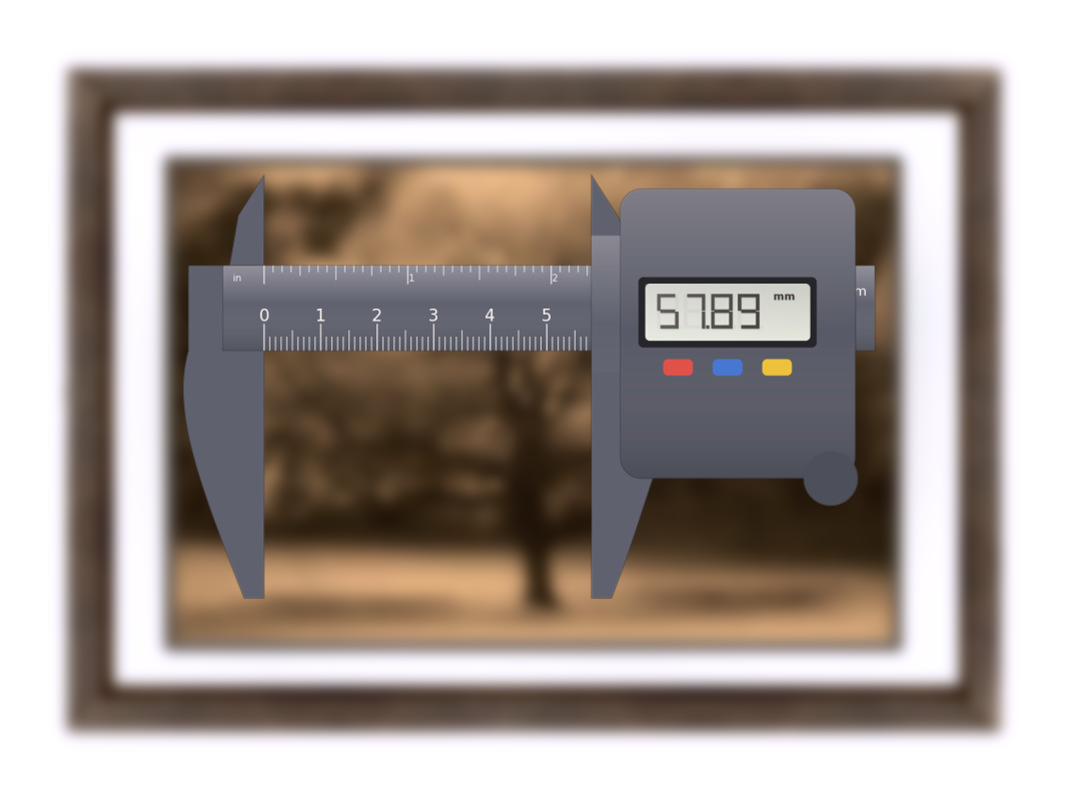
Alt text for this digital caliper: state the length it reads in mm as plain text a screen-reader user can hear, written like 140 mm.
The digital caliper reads 57.89 mm
